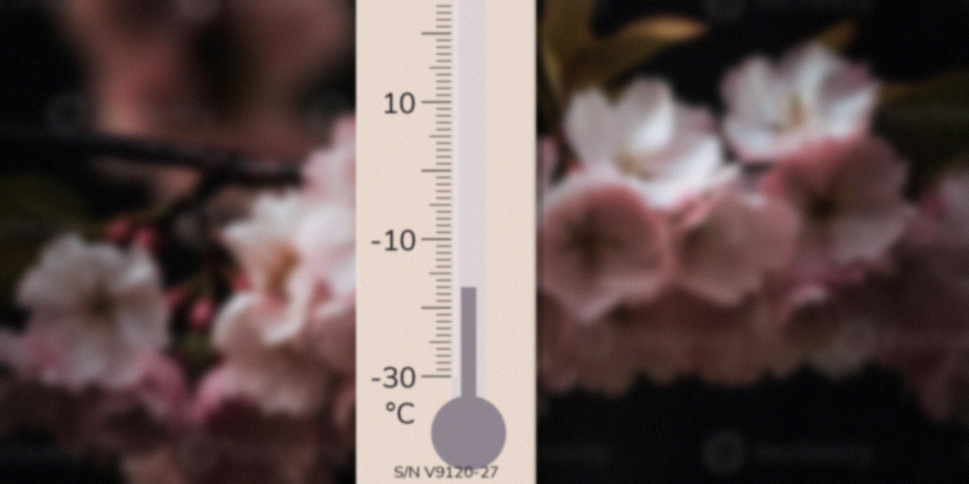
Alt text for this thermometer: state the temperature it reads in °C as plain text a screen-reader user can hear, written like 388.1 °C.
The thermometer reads -17 °C
